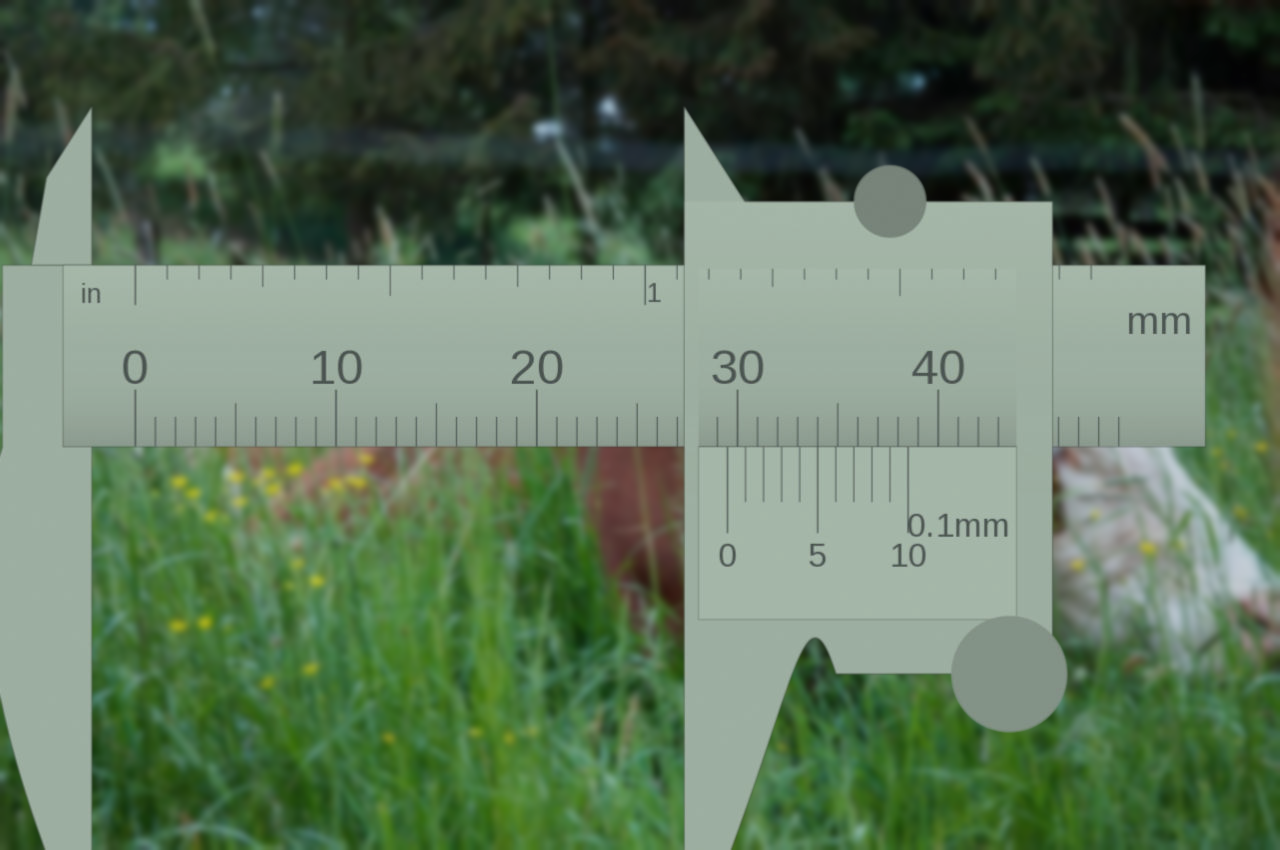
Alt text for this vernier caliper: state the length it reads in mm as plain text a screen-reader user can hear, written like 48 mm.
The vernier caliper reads 29.5 mm
